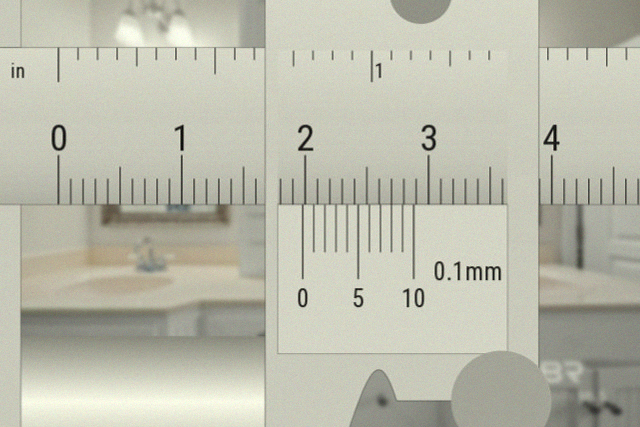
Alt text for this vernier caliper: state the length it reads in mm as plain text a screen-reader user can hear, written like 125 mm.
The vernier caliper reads 19.8 mm
